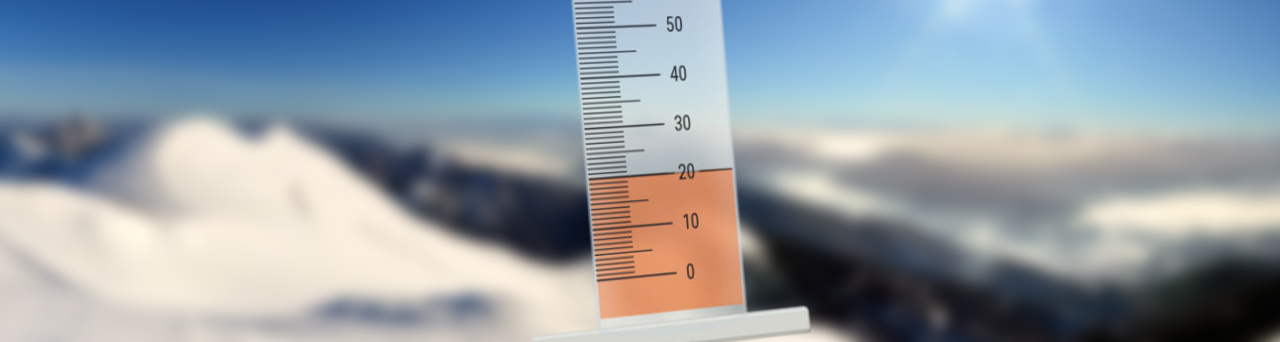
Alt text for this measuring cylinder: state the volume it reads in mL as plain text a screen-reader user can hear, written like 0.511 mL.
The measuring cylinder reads 20 mL
